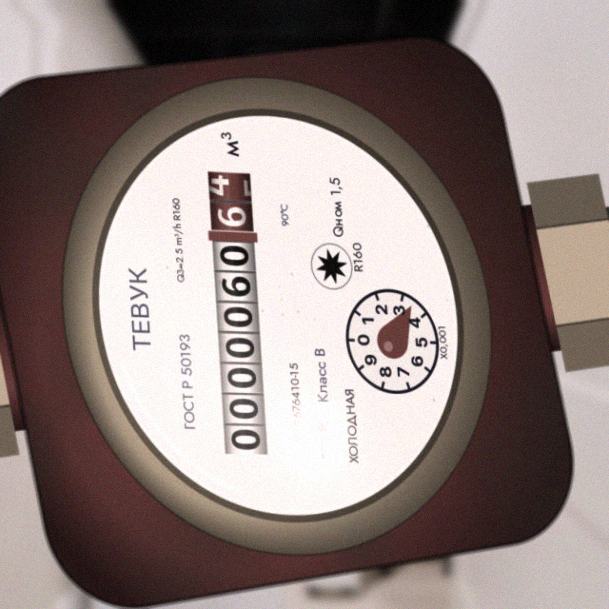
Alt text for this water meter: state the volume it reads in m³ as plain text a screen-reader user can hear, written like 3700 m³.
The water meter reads 60.643 m³
